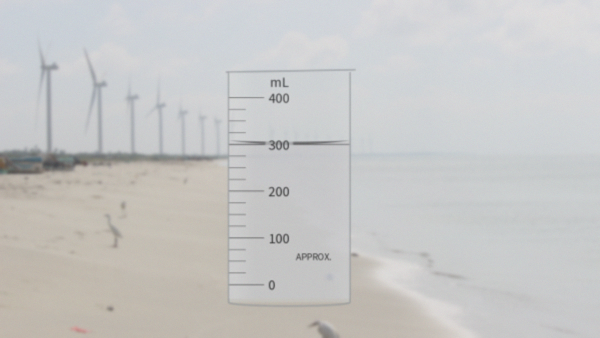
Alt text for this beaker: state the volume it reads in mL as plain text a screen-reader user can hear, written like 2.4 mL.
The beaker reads 300 mL
